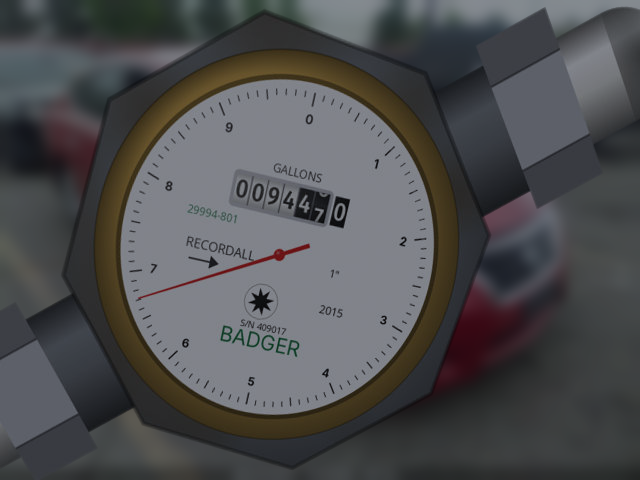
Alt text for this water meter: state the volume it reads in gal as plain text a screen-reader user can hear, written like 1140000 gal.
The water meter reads 94466.7 gal
